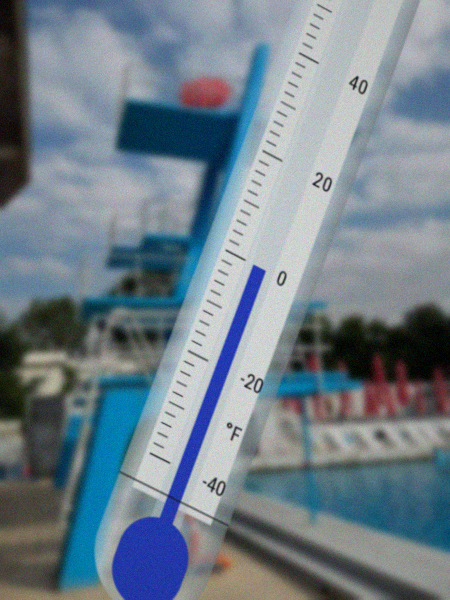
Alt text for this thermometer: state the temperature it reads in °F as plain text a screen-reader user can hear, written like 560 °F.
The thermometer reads 0 °F
